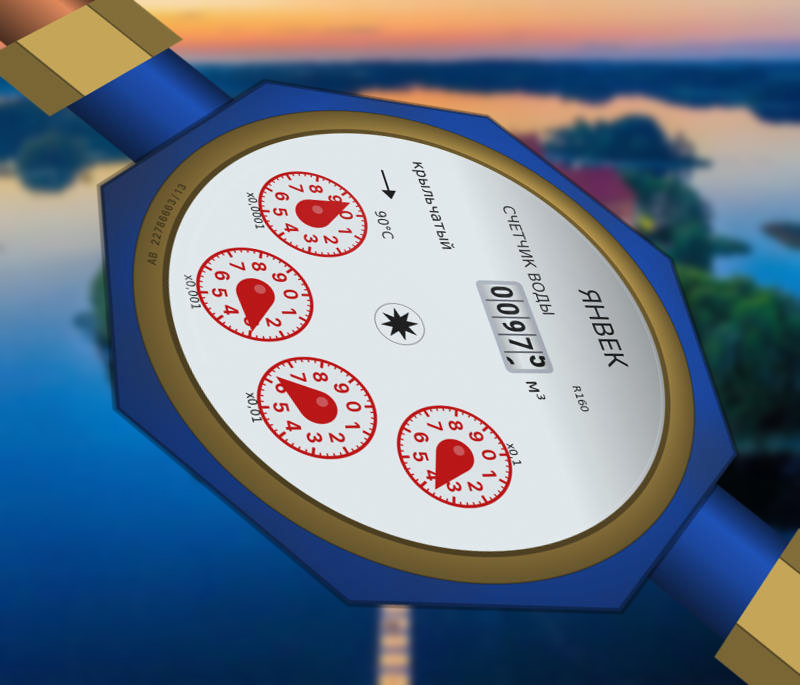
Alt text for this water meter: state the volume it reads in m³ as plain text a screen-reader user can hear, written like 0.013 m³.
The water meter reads 975.3629 m³
